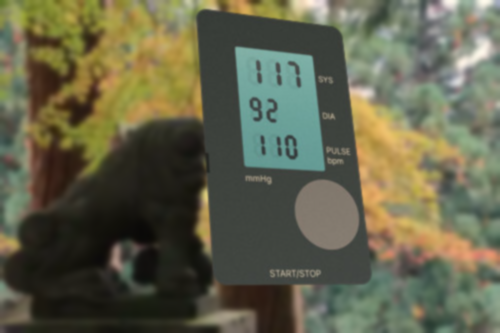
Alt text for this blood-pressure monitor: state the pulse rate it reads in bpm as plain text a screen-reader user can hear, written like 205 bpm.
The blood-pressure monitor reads 110 bpm
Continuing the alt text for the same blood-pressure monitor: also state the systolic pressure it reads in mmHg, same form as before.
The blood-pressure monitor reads 117 mmHg
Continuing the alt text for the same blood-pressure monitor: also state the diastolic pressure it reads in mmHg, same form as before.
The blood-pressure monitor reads 92 mmHg
